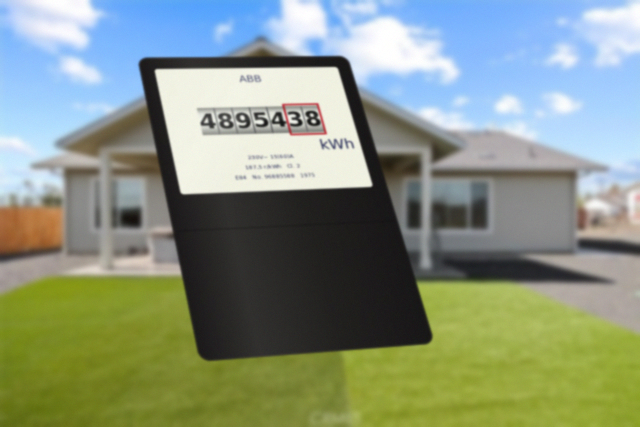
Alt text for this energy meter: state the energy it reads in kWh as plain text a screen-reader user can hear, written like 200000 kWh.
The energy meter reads 48954.38 kWh
